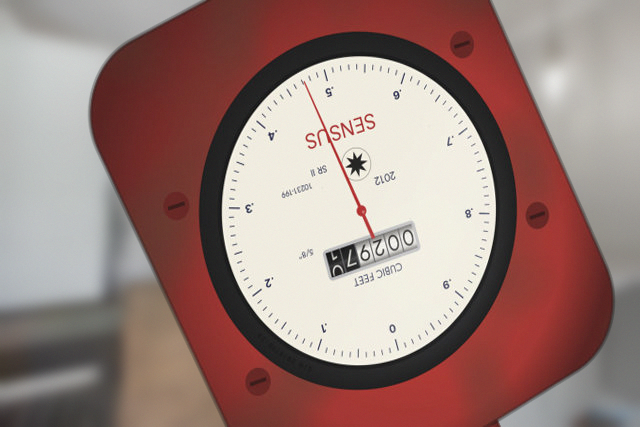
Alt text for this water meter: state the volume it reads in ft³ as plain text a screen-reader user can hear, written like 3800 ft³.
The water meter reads 2970.47 ft³
